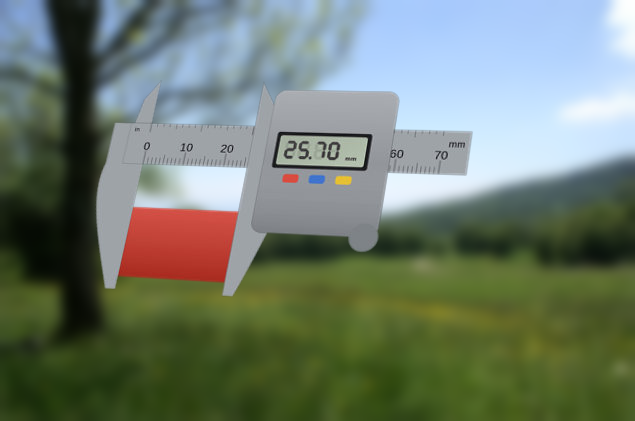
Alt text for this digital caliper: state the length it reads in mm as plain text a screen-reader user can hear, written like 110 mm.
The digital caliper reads 25.70 mm
